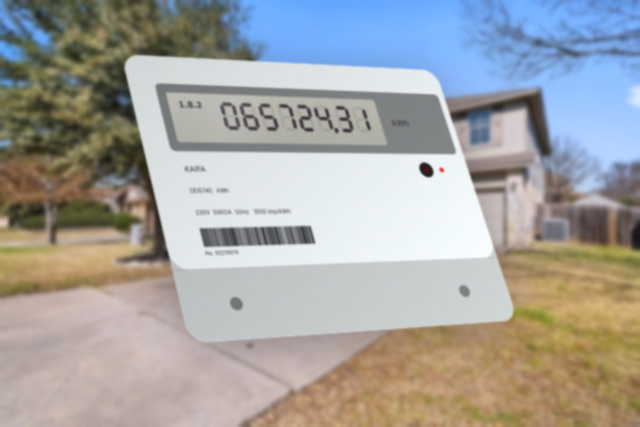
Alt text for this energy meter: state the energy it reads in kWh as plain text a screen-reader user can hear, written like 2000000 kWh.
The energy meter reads 65724.31 kWh
